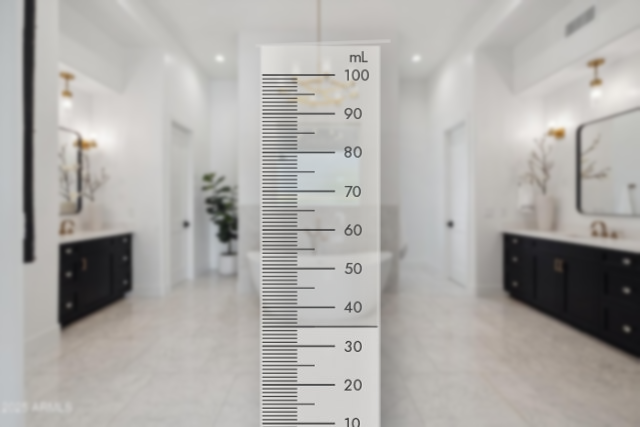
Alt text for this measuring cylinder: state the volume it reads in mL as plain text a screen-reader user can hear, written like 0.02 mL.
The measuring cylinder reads 35 mL
